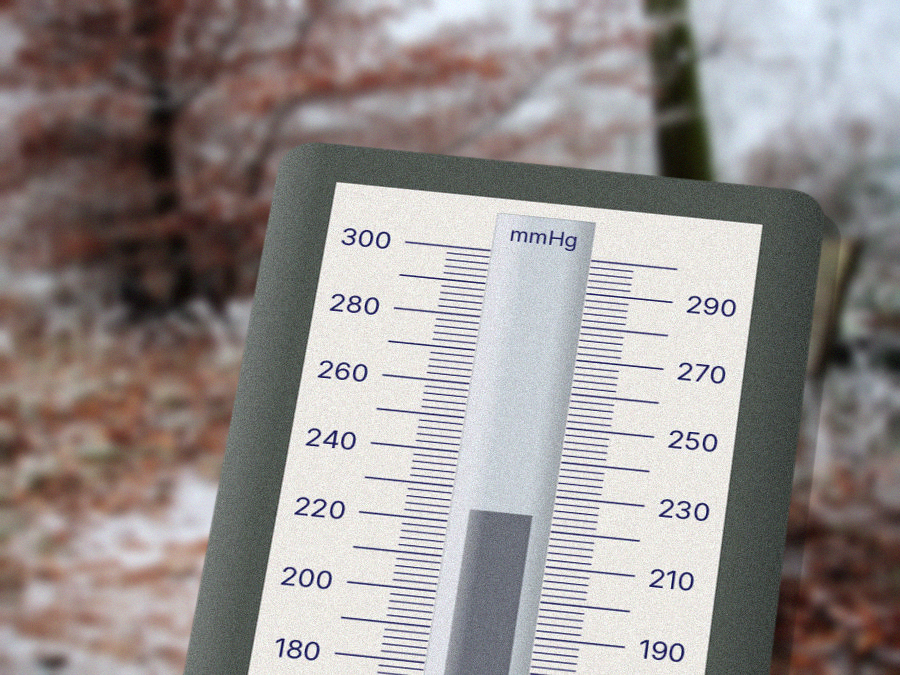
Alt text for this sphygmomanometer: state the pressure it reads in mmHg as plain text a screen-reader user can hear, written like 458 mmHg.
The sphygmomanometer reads 224 mmHg
